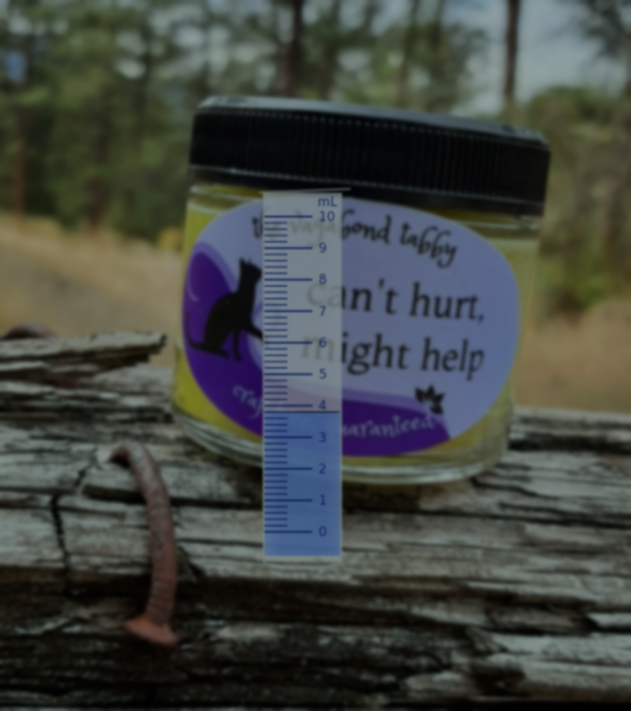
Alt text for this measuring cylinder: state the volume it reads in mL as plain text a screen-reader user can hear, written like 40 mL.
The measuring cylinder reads 3.8 mL
